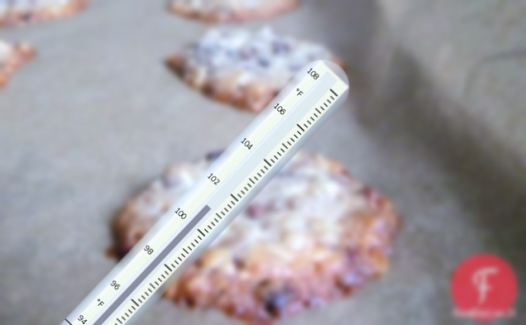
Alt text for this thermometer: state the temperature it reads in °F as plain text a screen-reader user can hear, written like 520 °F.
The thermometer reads 101 °F
